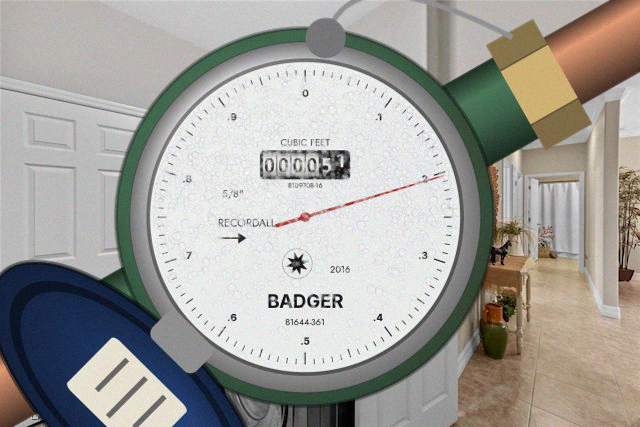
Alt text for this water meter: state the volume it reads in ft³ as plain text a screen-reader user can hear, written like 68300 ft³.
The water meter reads 51.20 ft³
